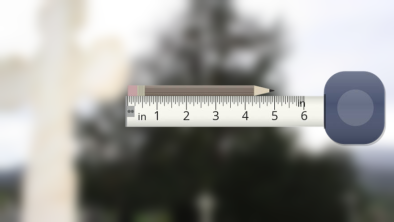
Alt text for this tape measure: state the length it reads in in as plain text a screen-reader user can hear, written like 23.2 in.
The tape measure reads 5 in
